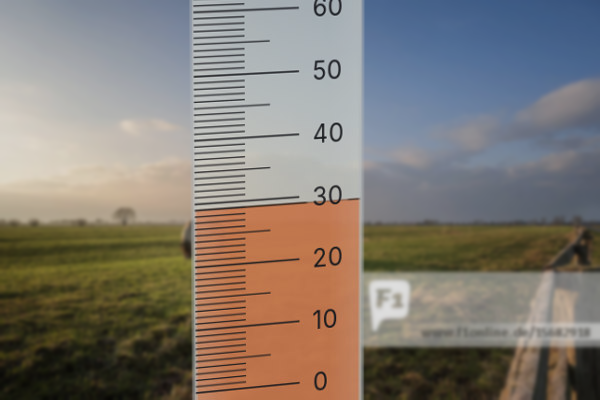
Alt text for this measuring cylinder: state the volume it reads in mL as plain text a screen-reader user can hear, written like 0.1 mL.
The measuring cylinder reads 29 mL
